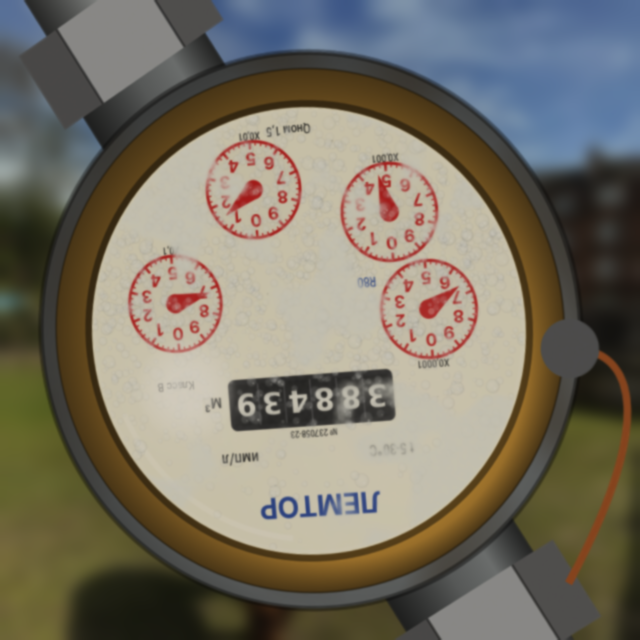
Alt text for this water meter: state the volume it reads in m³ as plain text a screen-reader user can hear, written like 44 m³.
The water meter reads 388439.7146 m³
